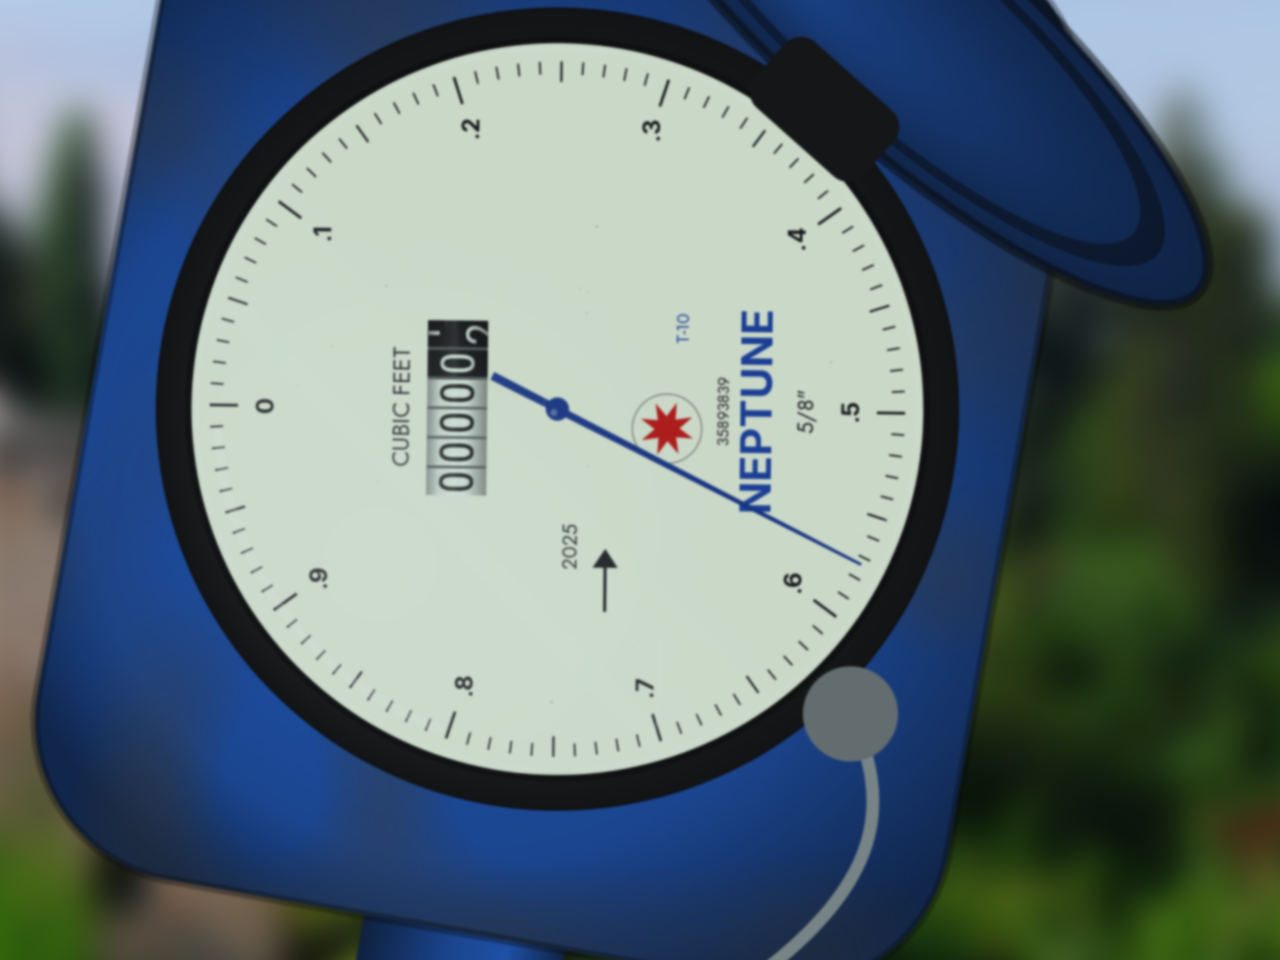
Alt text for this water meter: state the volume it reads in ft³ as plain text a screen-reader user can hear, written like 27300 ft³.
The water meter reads 1.57 ft³
